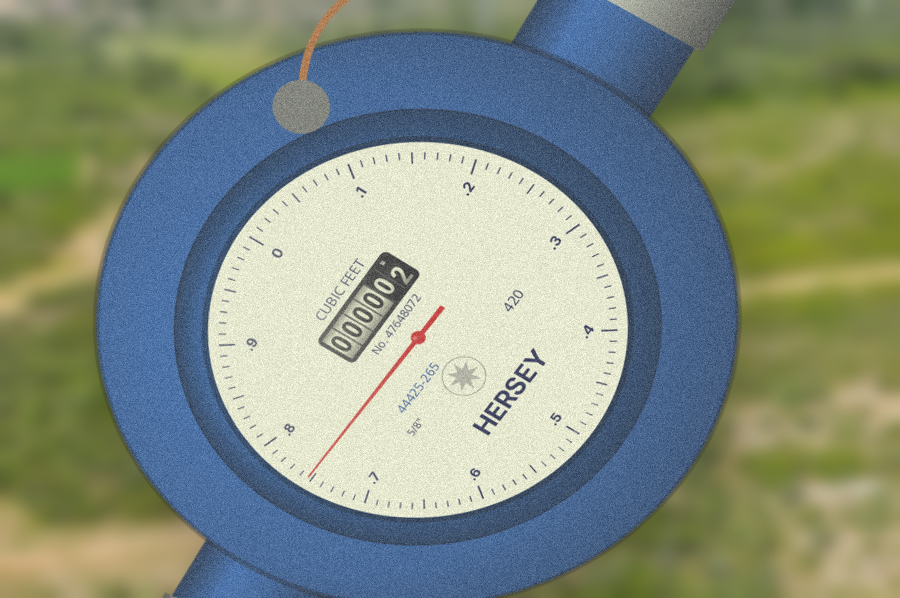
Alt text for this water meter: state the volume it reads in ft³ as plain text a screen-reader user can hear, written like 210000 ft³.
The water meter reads 1.75 ft³
